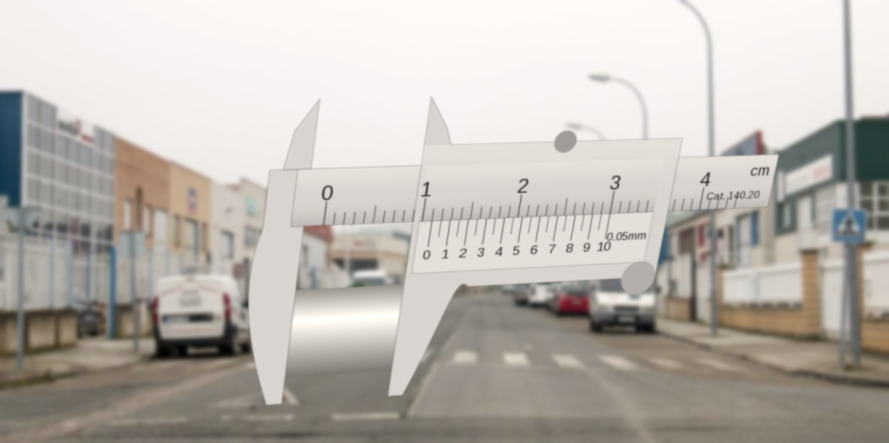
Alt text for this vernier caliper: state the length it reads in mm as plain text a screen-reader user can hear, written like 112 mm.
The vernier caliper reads 11.0 mm
